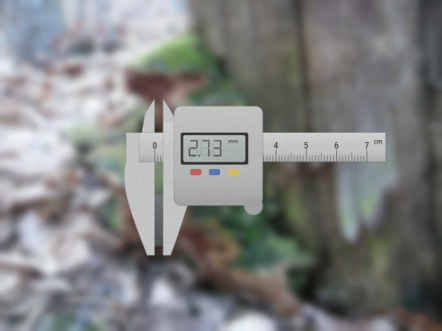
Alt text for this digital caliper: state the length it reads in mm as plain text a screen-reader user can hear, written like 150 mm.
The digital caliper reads 2.73 mm
